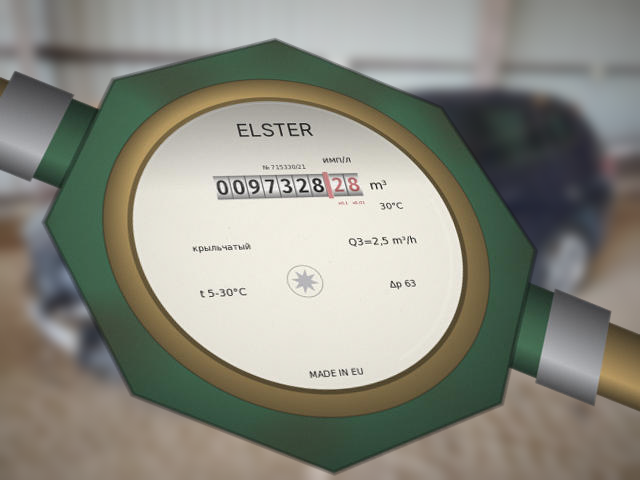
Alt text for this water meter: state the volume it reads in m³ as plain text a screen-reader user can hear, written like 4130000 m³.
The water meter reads 97328.28 m³
